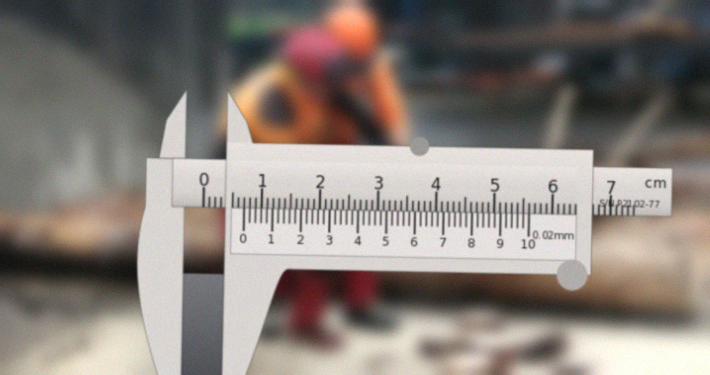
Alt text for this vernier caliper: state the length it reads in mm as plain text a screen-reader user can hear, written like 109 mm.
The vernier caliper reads 7.0 mm
